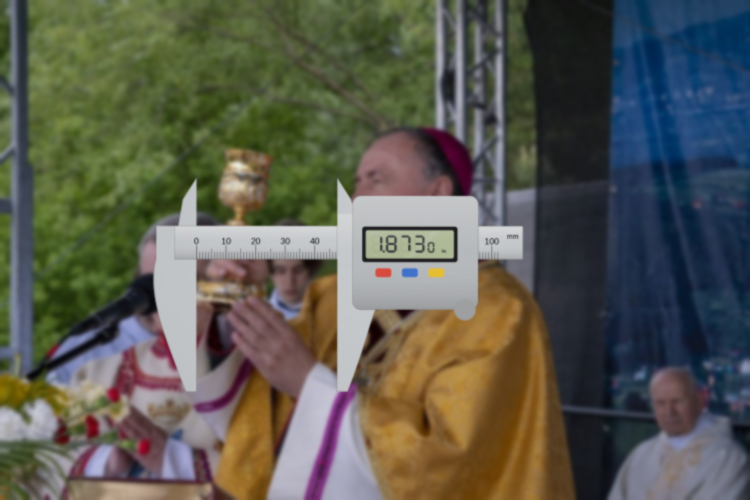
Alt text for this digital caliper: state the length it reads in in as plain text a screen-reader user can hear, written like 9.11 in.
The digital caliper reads 1.8730 in
